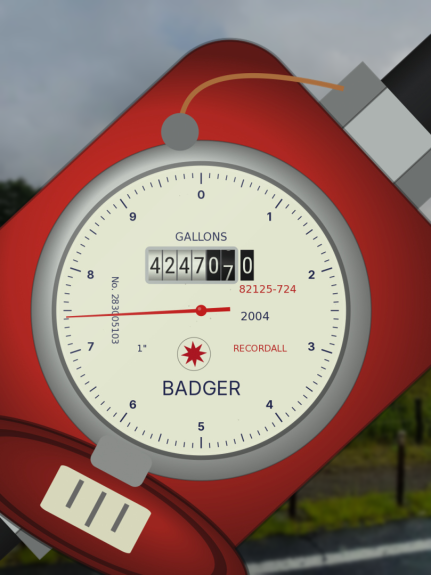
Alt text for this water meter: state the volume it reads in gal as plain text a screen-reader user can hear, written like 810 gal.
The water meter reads 4247067.4 gal
